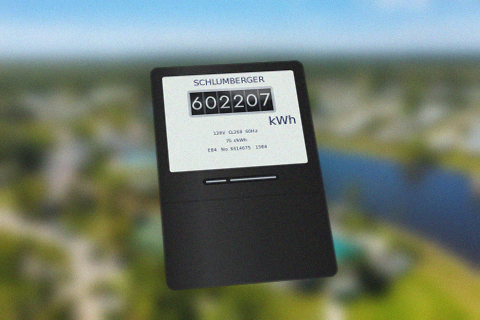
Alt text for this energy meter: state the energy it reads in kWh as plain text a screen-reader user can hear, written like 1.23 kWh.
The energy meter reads 602207 kWh
